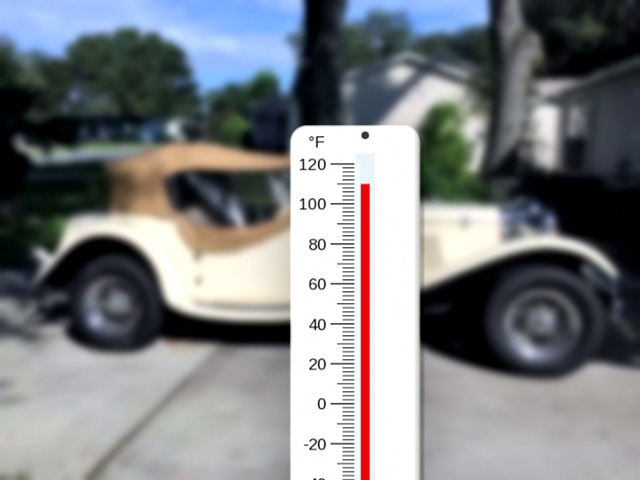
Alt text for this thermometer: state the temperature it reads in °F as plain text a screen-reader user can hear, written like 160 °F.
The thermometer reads 110 °F
